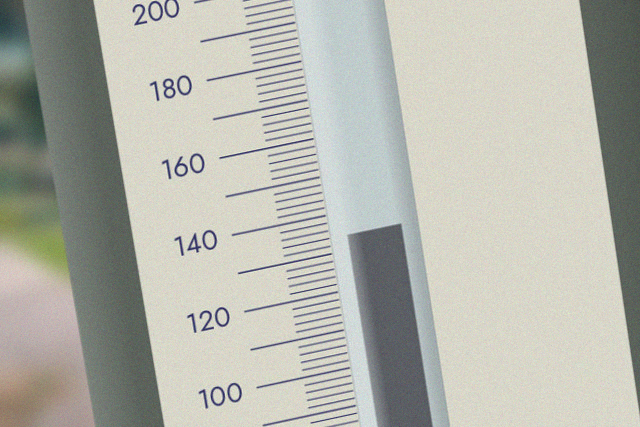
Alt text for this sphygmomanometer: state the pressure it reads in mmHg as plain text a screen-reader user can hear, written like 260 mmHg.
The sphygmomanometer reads 134 mmHg
